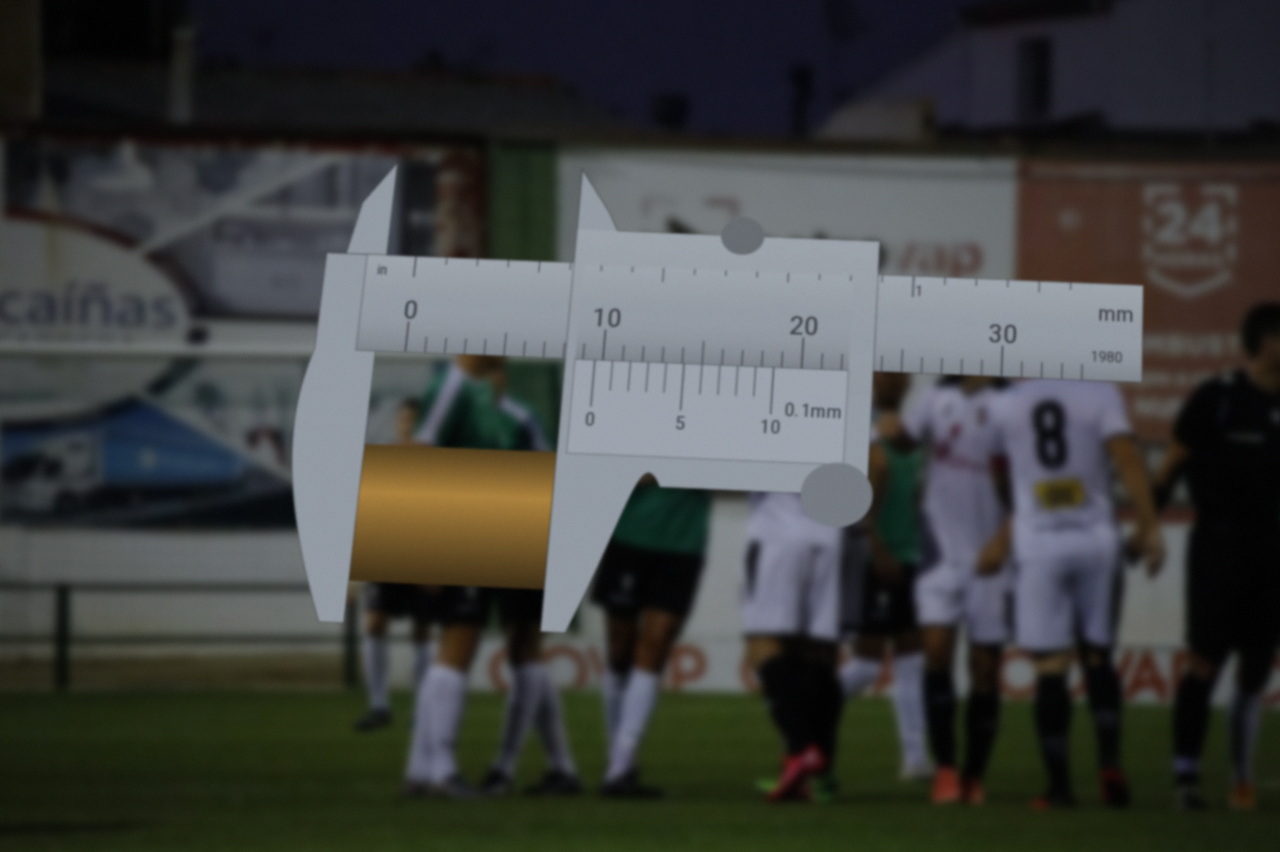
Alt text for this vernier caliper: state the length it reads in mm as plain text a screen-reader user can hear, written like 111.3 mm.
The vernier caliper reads 9.6 mm
